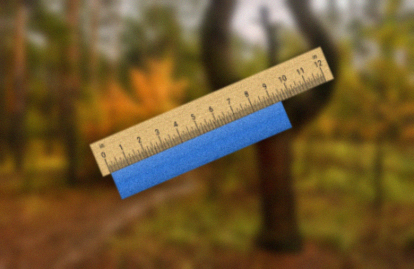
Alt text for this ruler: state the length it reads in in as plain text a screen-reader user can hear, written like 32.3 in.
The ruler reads 9.5 in
